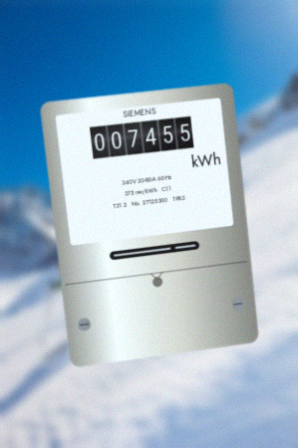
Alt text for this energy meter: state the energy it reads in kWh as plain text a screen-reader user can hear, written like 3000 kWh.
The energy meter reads 7455 kWh
